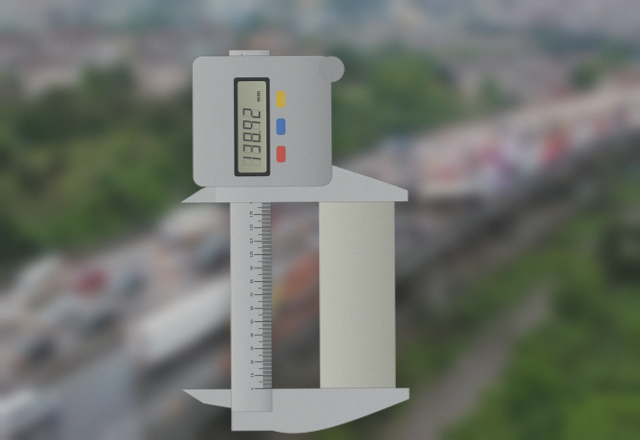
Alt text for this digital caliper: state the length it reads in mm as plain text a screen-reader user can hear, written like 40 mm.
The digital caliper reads 138.92 mm
